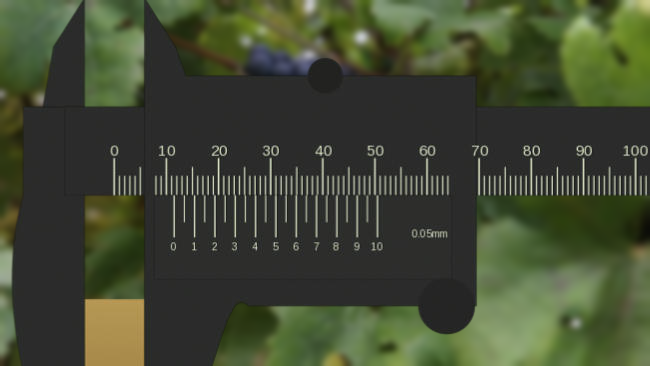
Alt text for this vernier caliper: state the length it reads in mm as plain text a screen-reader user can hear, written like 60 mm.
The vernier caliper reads 11.5 mm
